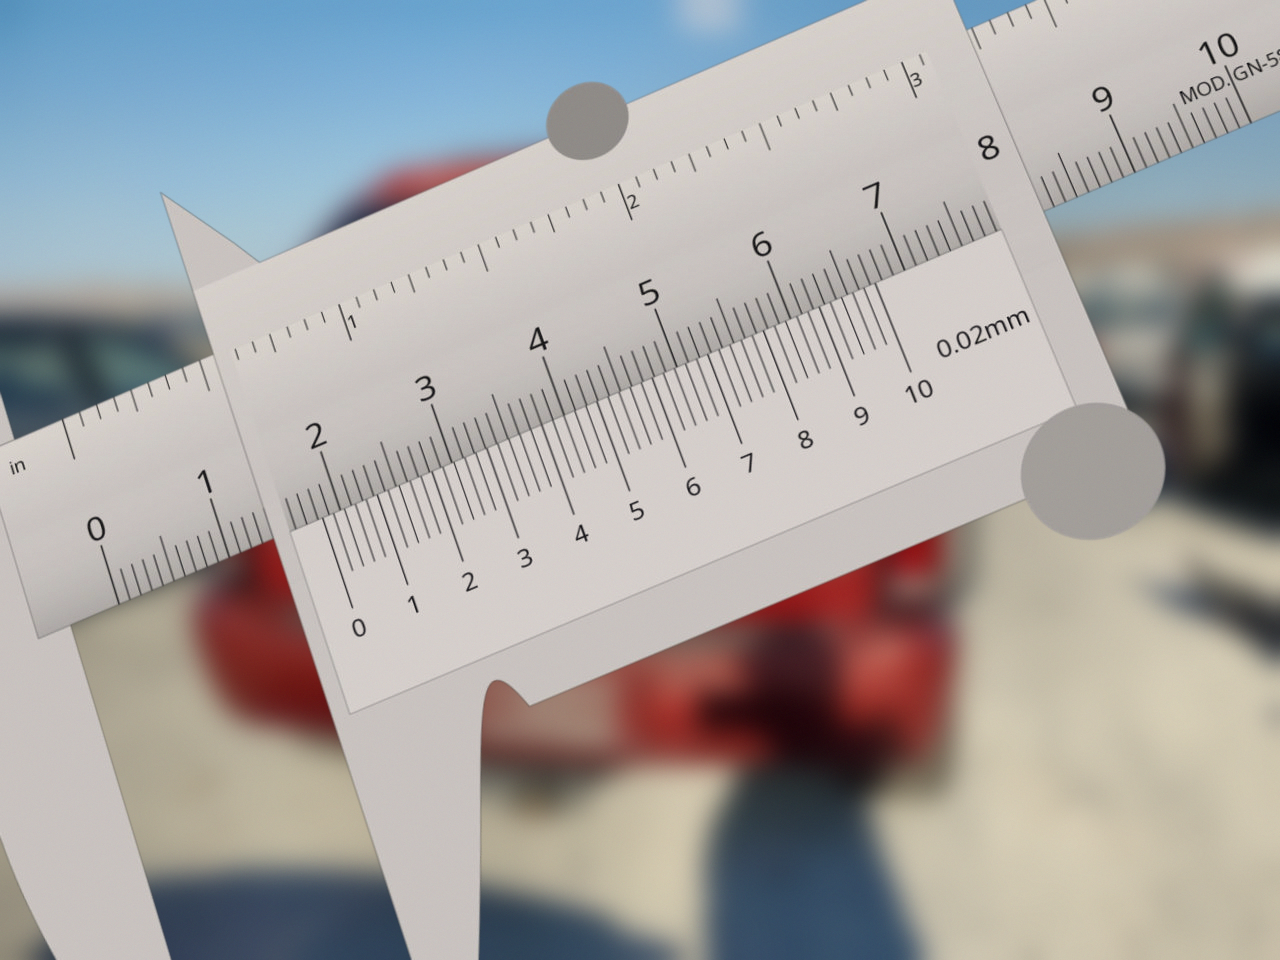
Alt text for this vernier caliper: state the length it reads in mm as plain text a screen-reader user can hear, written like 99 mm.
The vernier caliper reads 18.4 mm
